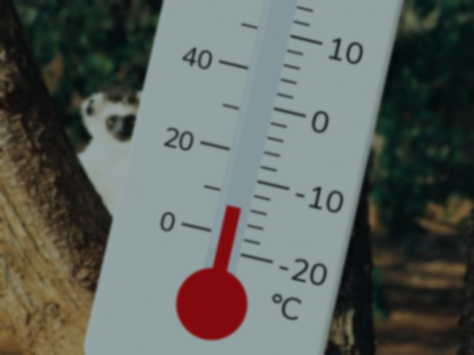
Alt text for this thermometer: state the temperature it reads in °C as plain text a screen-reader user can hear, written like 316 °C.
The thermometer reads -14 °C
